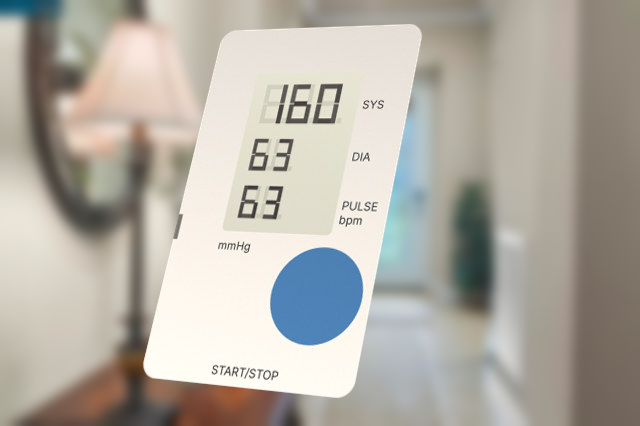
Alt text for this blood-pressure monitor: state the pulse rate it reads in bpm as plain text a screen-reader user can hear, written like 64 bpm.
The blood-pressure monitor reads 63 bpm
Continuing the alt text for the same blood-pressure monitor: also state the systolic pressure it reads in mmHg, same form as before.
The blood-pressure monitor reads 160 mmHg
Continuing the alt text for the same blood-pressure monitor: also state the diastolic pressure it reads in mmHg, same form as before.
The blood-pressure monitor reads 63 mmHg
